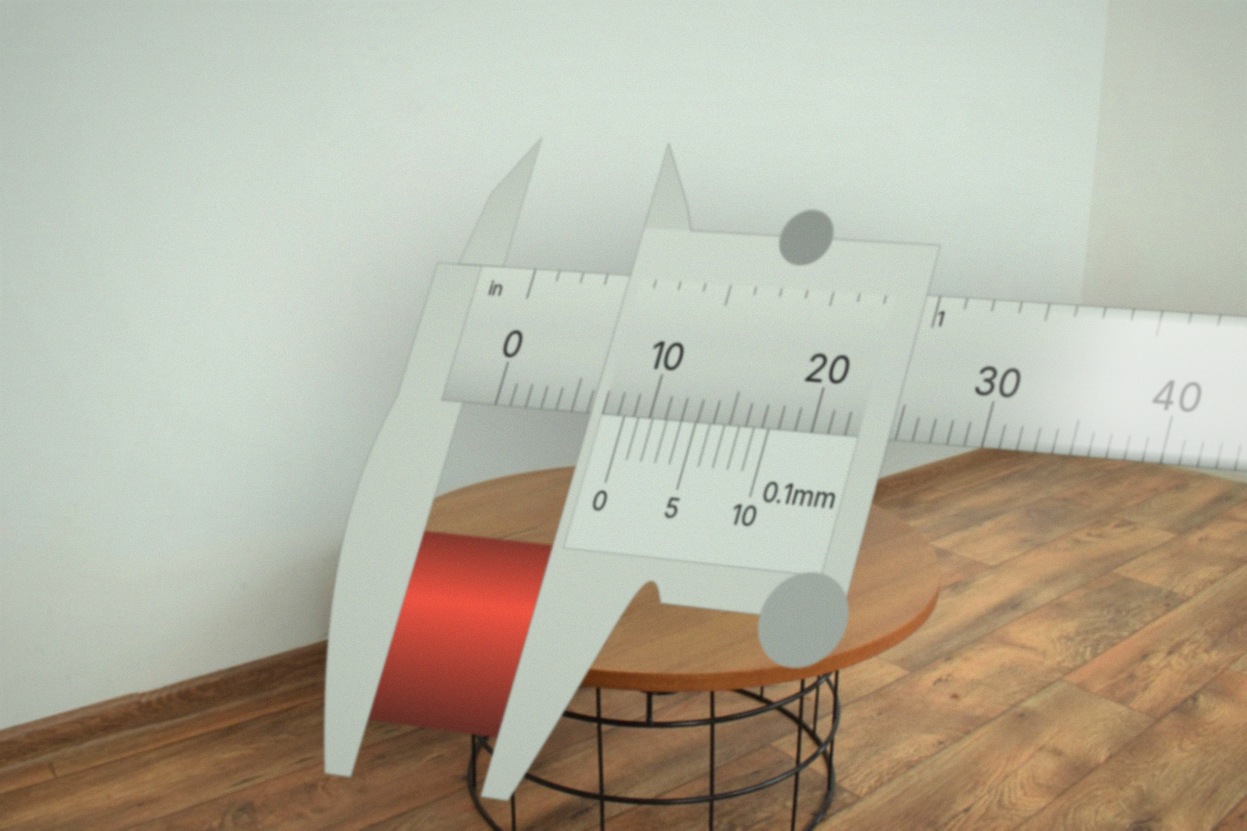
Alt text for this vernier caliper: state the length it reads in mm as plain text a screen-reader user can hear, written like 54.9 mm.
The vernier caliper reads 8.4 mm
